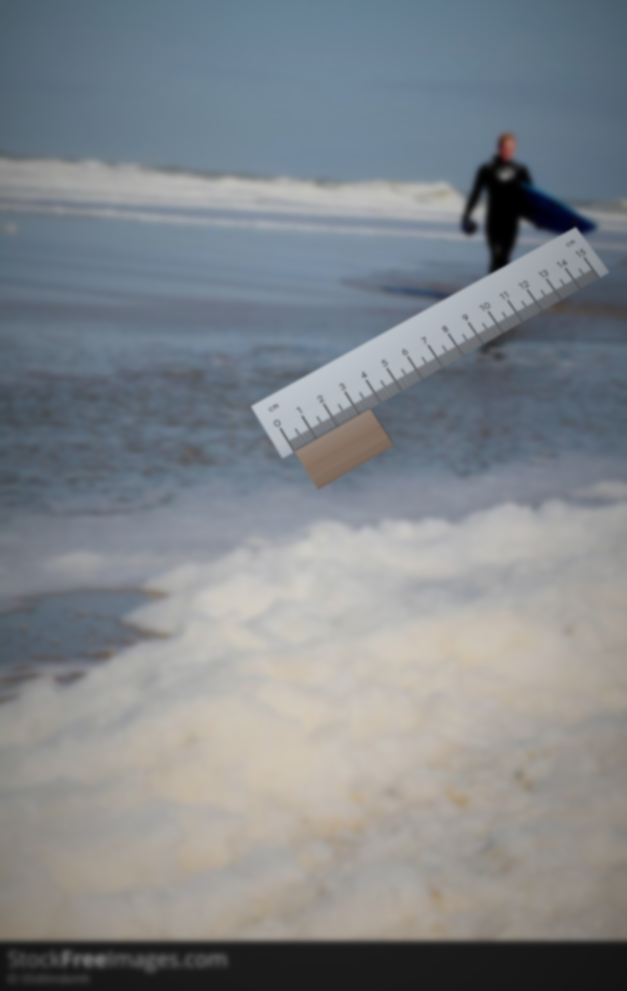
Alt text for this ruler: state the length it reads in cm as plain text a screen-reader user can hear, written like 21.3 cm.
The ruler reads 3.5 cm
